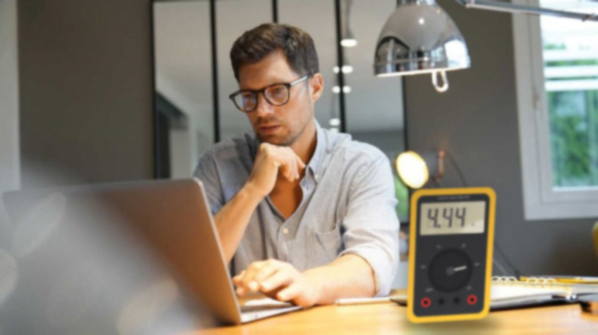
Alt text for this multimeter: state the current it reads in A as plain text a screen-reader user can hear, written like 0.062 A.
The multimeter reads 4.44 A
